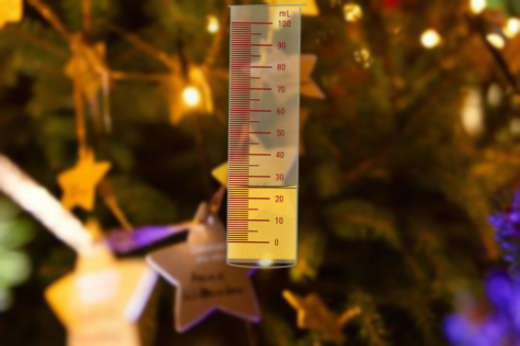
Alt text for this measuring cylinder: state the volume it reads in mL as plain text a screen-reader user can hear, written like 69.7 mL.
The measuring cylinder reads 25 mL
